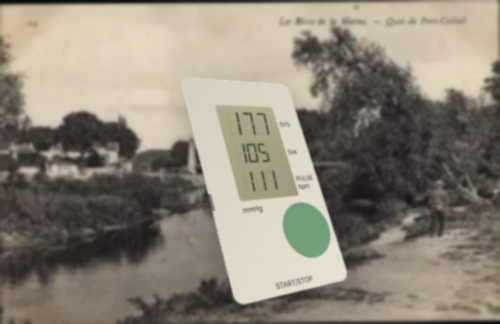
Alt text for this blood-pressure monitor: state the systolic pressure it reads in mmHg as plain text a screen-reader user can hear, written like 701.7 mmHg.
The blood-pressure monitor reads 177 mmHg
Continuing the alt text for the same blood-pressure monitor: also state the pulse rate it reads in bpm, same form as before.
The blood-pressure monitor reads 111 bpm
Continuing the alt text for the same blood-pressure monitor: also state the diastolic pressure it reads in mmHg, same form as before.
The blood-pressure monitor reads 105 mmHg
